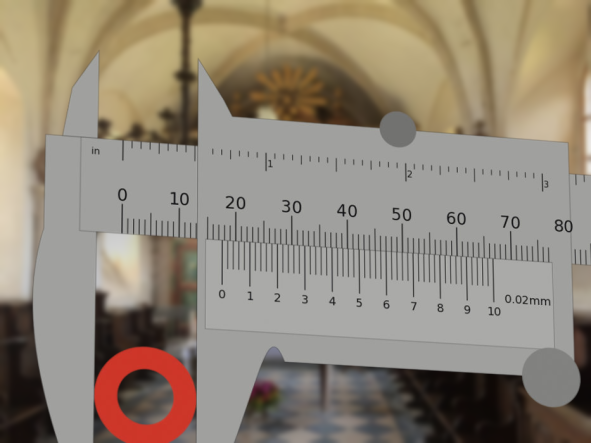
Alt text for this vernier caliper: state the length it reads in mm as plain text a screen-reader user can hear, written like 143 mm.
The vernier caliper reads 17.6 mm
